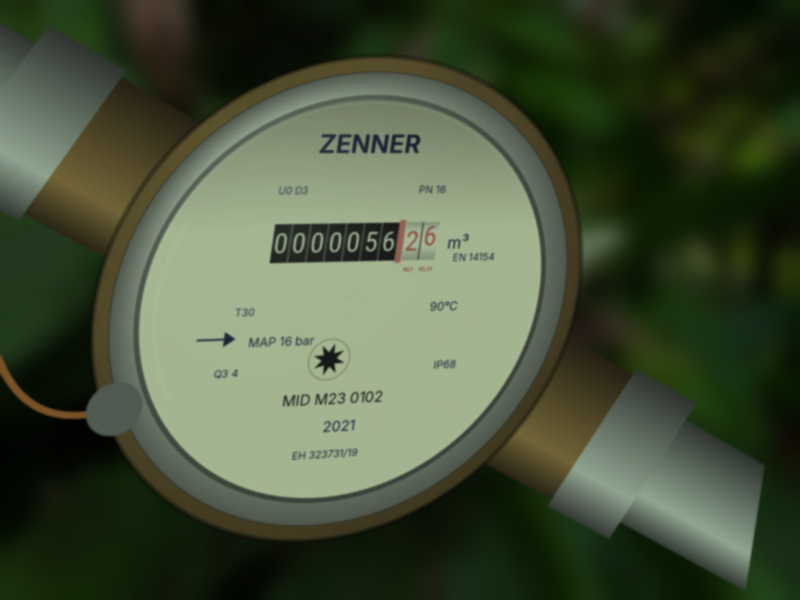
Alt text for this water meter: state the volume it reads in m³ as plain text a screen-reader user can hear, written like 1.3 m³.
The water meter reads 56.26 m³
